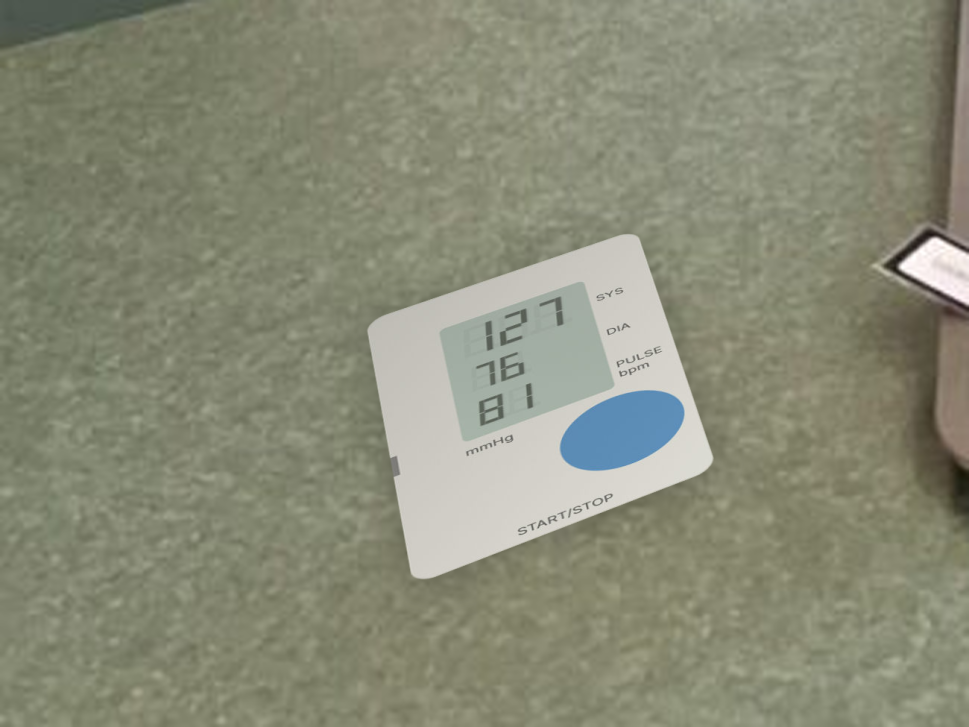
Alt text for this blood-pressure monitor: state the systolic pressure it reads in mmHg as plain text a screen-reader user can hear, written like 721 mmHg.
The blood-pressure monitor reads 127 mmHg
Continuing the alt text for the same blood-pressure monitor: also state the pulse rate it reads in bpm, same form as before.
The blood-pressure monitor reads 81 bpm
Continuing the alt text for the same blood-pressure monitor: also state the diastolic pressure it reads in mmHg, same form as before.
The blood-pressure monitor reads 76 mmHg
